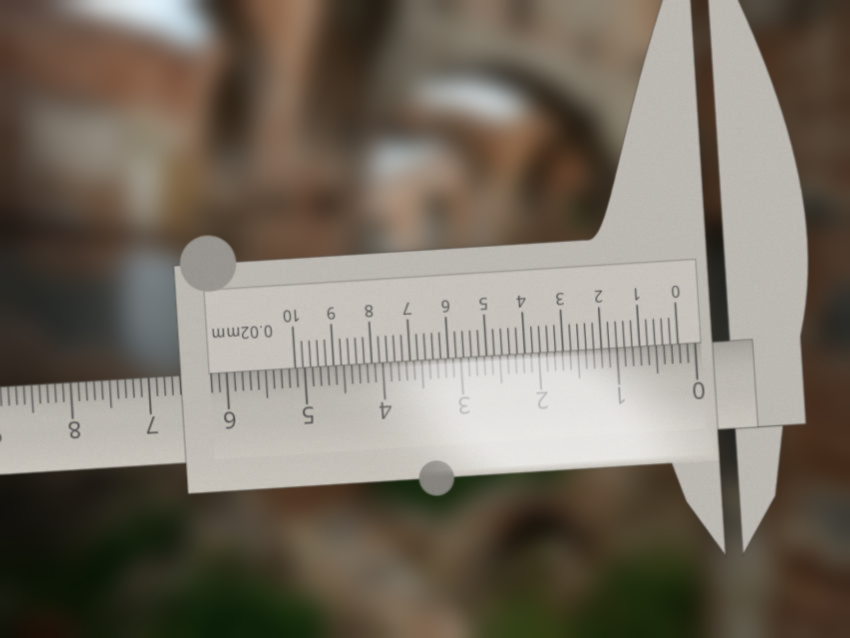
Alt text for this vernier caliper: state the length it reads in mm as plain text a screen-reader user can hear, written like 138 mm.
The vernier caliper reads 2.2 mm
